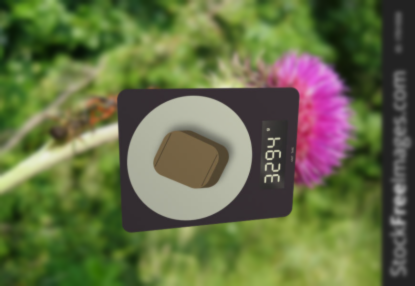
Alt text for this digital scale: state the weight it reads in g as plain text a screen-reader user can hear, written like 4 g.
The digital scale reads 3294 g
